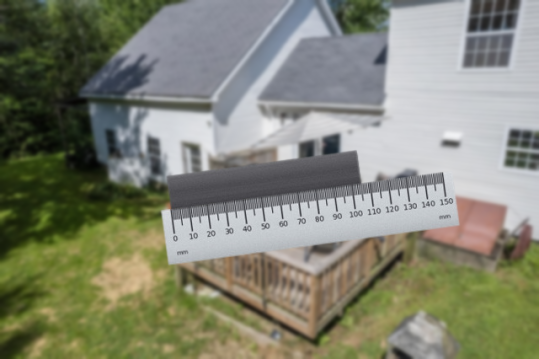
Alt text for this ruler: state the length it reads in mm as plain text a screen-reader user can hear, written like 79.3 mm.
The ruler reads 105 mm
